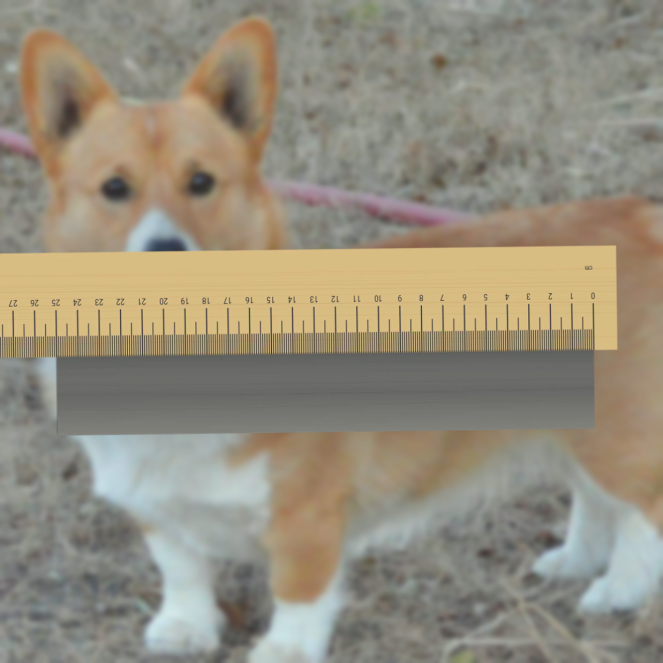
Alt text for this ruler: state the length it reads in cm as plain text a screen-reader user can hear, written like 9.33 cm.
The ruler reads 25 cm
